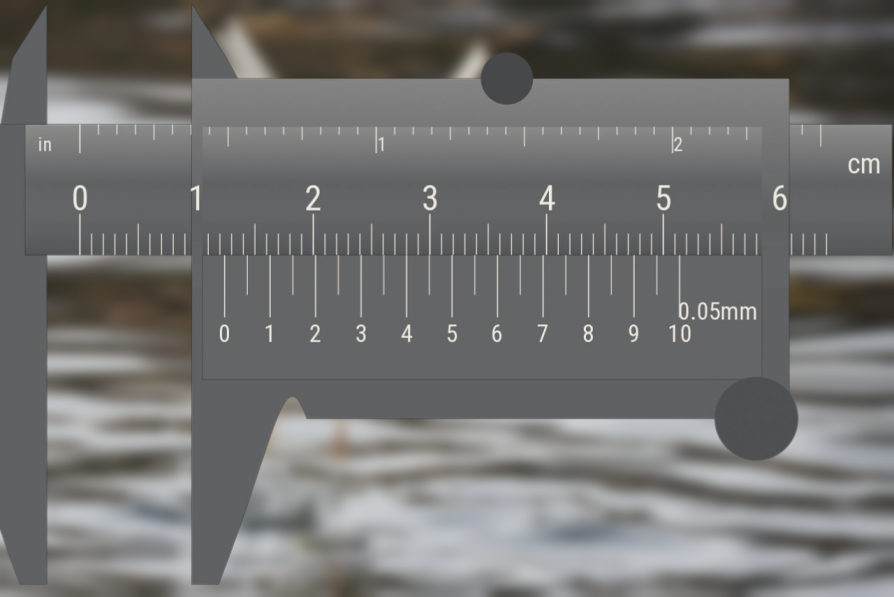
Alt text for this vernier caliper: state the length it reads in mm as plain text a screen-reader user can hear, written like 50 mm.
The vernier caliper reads 12.4 mm
